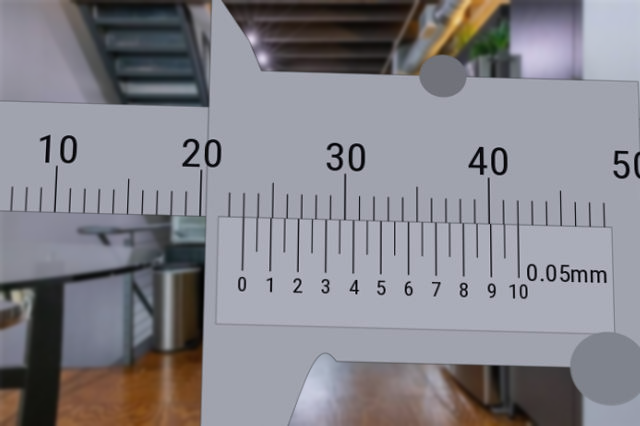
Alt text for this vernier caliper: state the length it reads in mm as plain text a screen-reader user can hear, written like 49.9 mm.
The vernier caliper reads 23.0 mm
